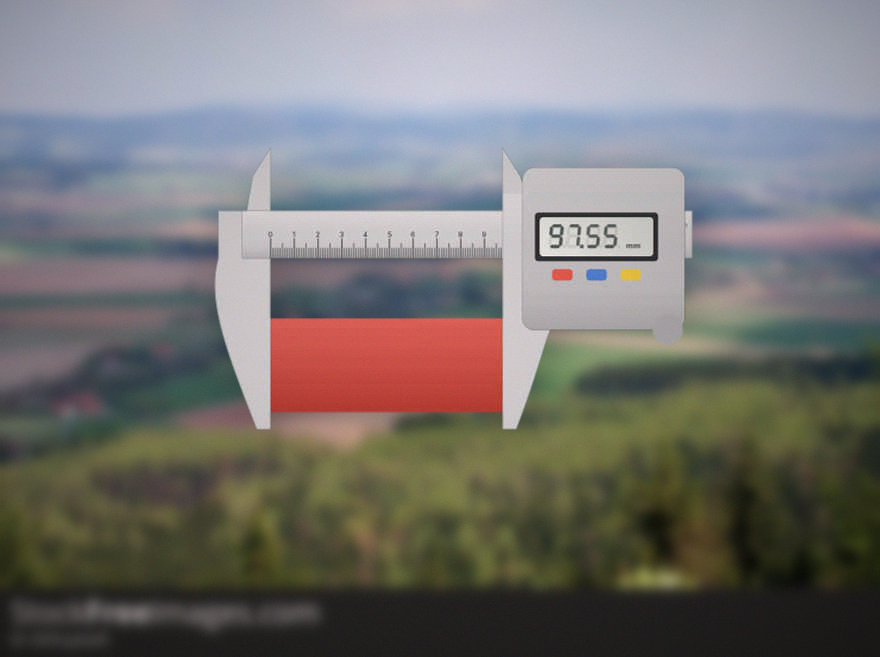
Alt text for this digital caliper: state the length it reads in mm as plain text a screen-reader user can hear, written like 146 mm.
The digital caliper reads 97.55 mm
